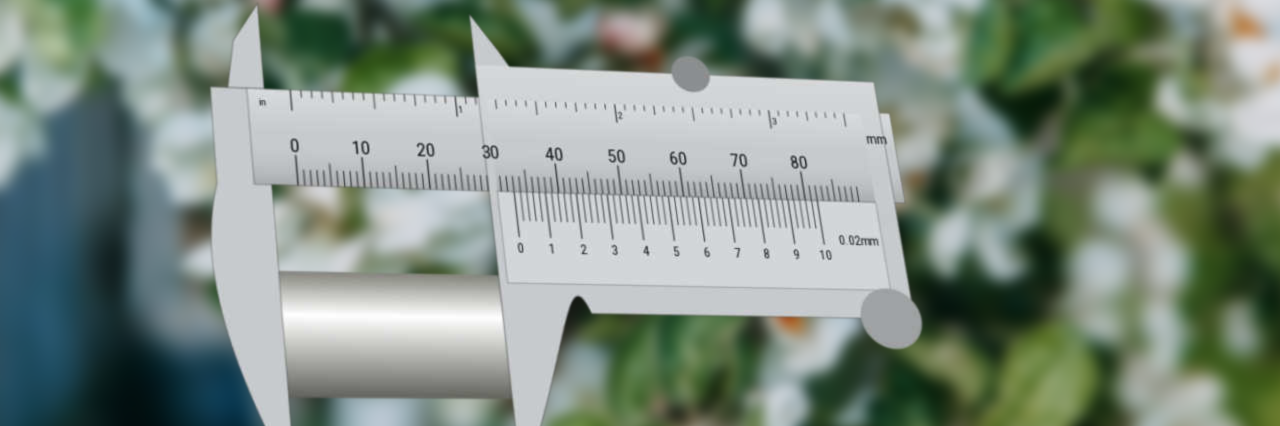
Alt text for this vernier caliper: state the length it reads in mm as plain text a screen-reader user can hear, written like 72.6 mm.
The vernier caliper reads 33.0 mm
